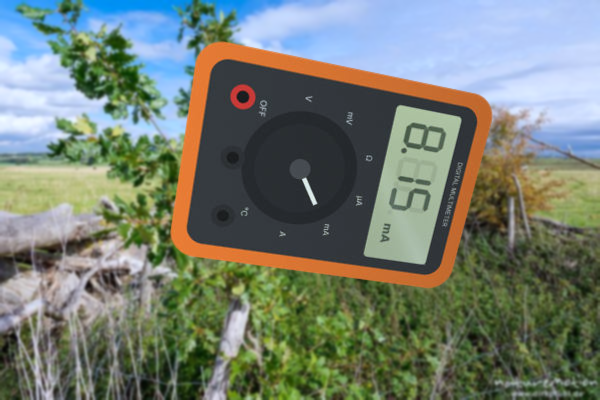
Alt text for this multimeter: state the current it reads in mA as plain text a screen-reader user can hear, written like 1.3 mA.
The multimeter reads 8.15 mA
